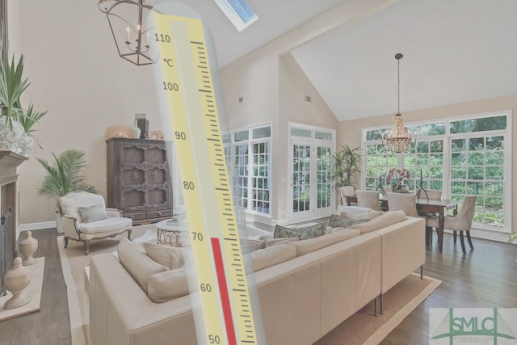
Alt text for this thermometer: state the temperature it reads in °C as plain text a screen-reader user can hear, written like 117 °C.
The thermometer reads 70 °C
